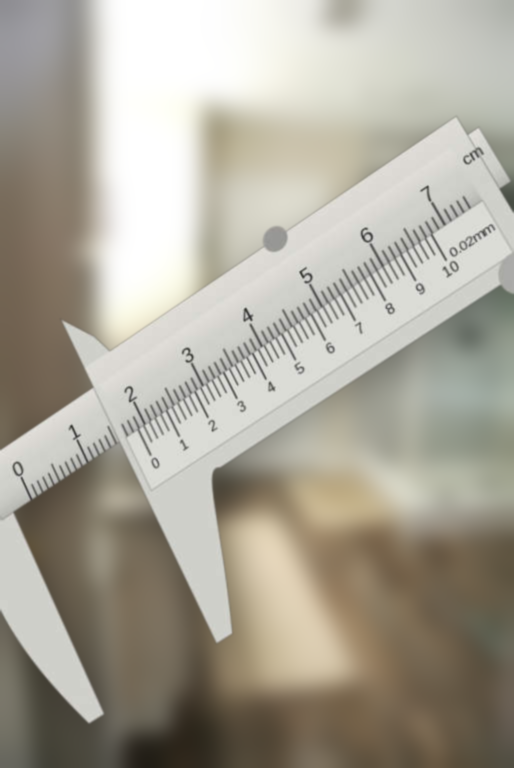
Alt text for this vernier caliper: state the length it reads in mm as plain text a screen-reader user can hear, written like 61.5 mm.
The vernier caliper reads 18.8 mm
